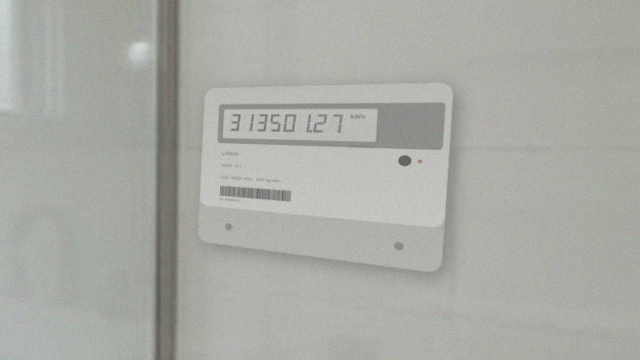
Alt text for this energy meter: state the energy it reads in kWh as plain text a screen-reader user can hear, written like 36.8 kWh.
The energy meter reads 313501.27 kWh
